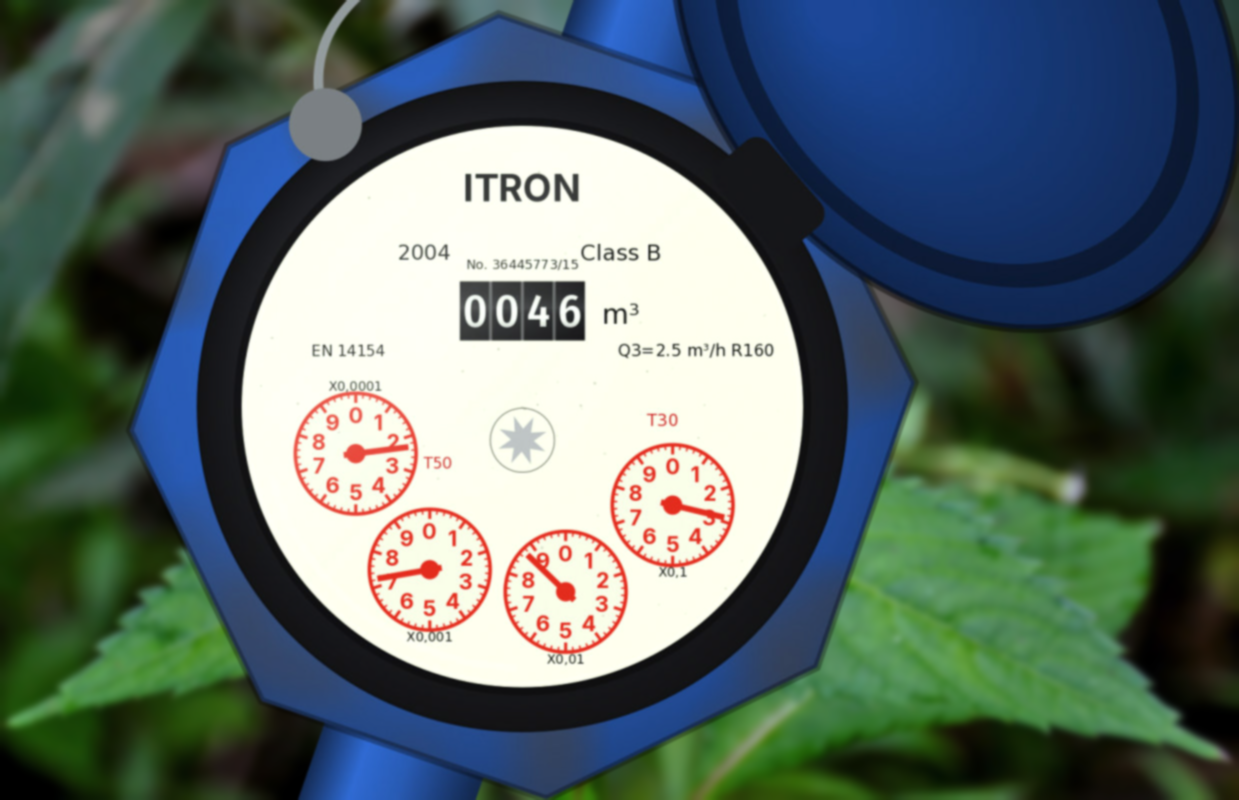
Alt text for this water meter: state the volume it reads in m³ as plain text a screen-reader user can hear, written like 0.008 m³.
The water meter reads 46.2872 m³
